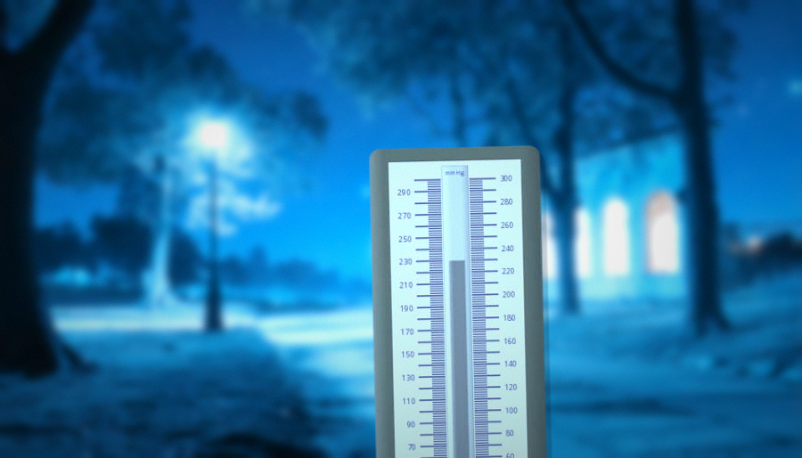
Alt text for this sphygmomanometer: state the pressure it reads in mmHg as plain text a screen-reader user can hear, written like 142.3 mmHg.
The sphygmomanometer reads 230 mmHg
